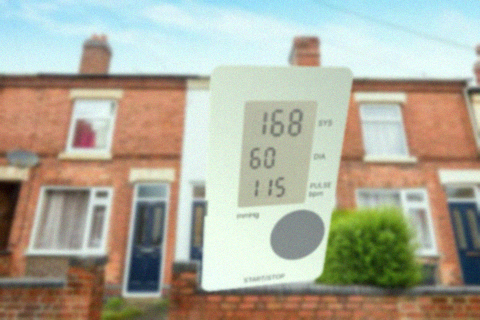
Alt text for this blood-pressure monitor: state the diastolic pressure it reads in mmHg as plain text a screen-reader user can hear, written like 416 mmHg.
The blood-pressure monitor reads 60 mmHg
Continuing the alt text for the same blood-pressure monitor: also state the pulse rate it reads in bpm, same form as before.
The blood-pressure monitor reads 115 bpm
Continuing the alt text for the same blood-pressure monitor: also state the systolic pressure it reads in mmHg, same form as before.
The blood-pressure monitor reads 168 mmHg
